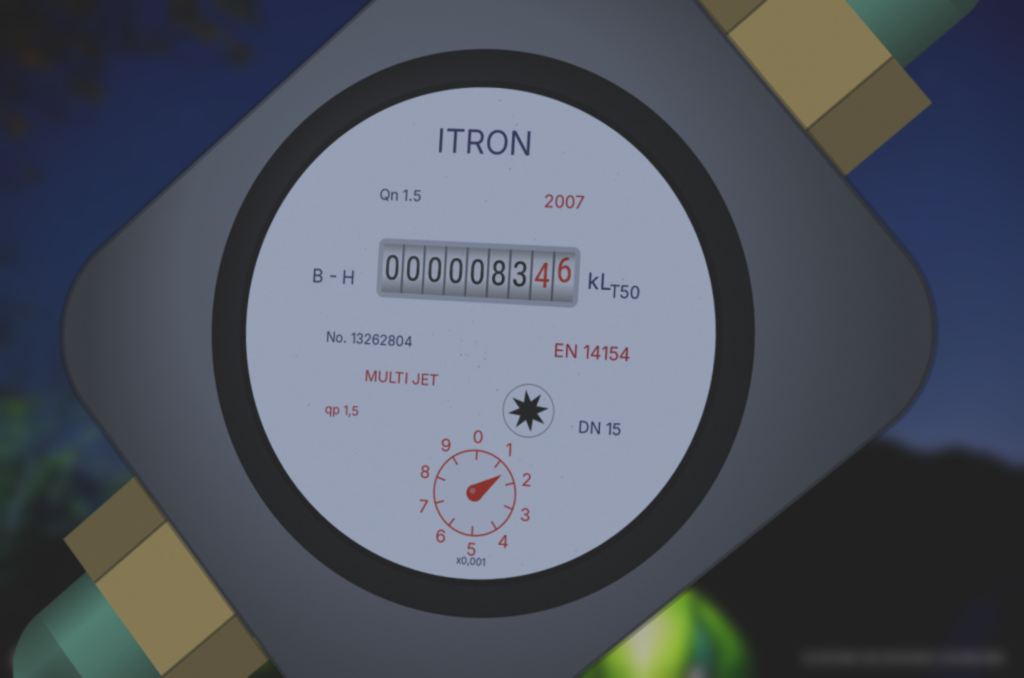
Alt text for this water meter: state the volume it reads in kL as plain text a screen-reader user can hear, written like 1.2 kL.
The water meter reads 83.461 kL
